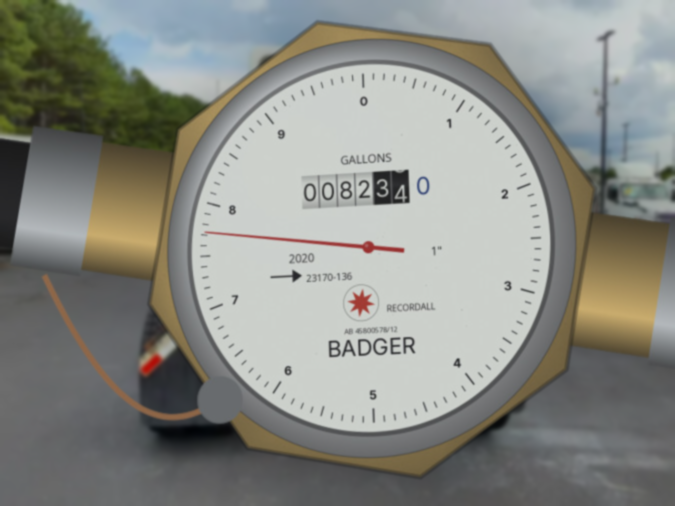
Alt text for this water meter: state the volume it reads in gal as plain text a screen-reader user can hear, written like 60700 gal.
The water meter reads 82337.7 gal
